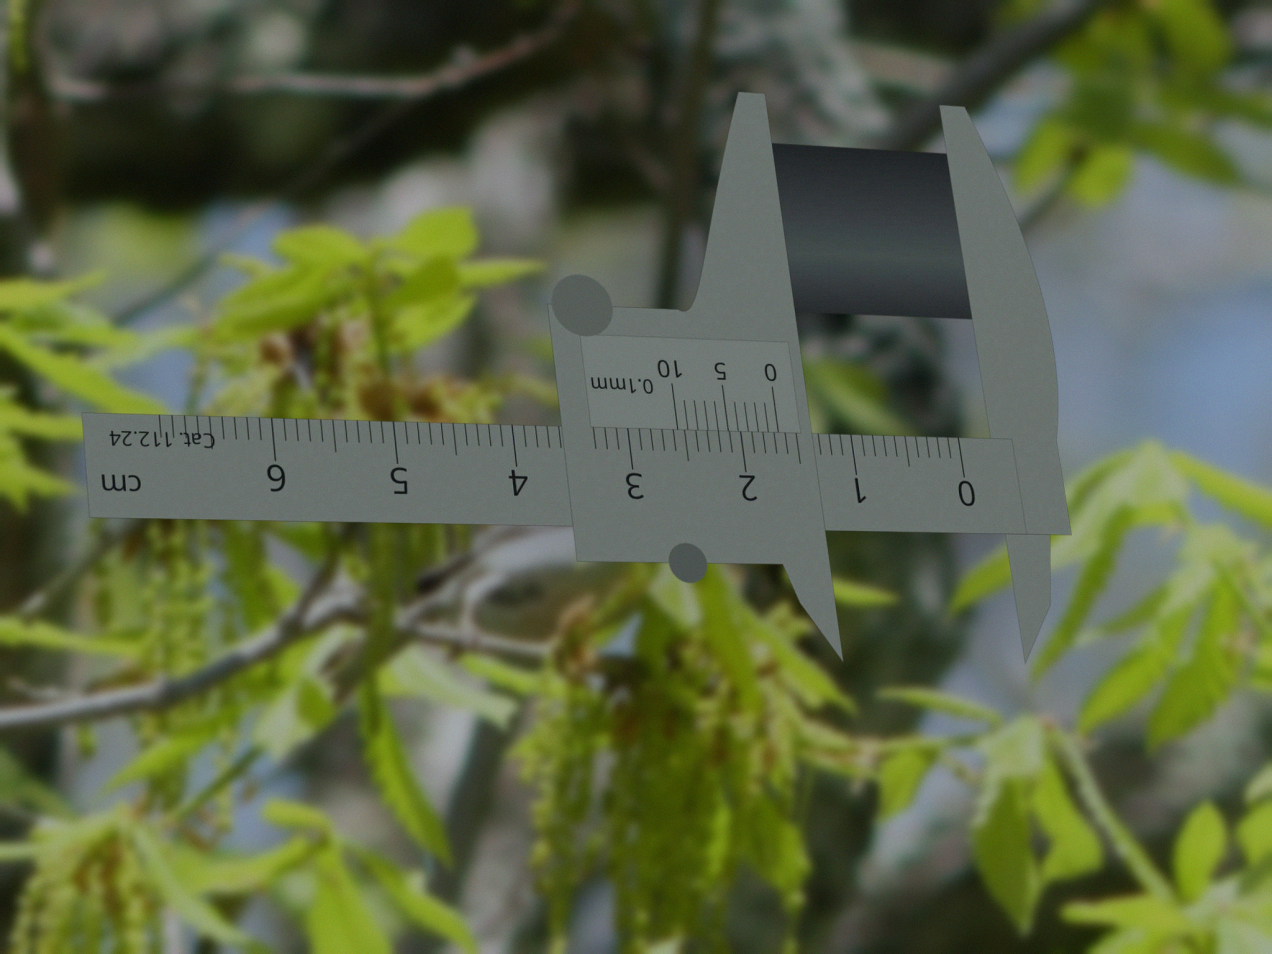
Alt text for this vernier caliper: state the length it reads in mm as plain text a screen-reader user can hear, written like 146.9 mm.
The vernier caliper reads 16.6 mm
